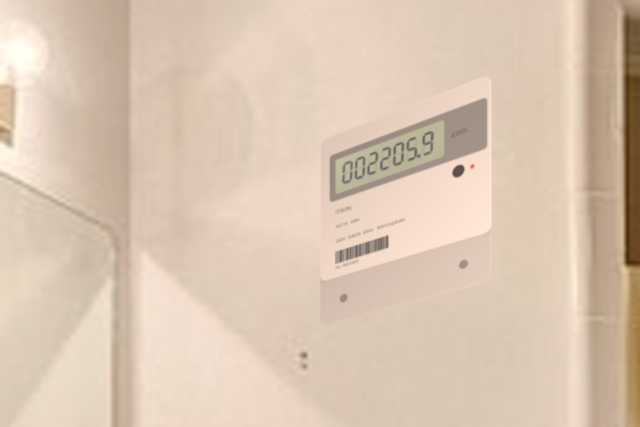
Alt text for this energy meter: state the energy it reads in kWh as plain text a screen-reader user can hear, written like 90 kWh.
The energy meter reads 2205.9 kWh
